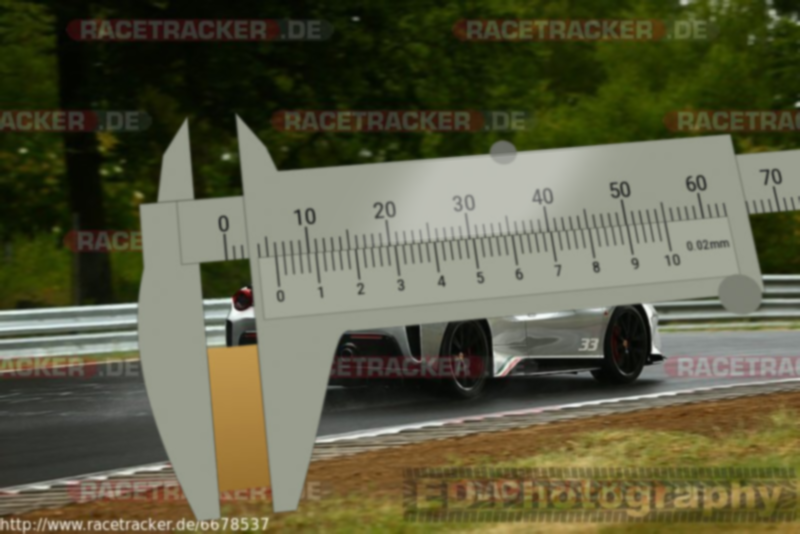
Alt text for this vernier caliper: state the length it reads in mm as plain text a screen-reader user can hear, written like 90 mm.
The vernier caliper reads 6.0 mm
